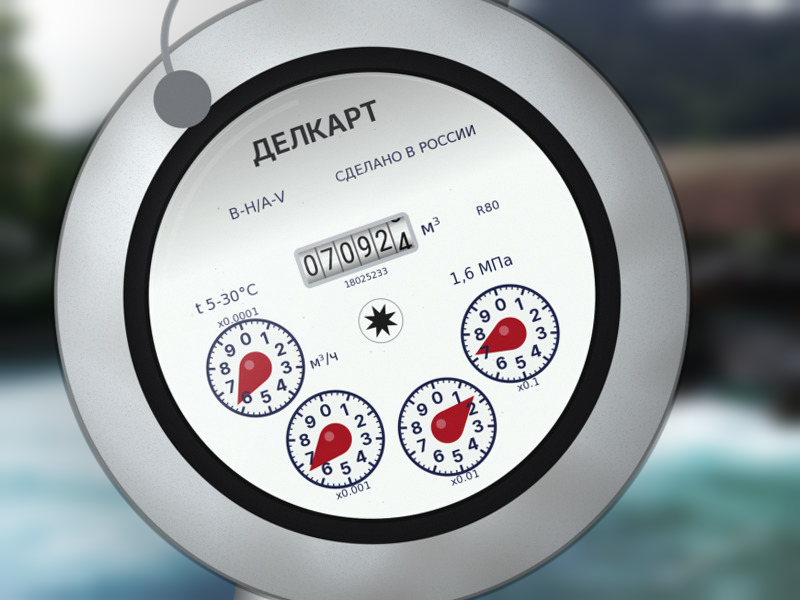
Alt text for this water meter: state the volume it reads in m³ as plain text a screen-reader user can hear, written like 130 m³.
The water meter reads 70923.7166 m³
